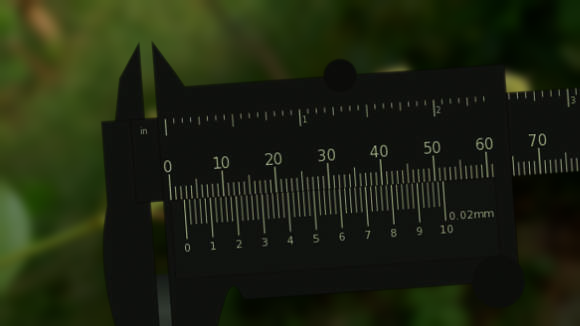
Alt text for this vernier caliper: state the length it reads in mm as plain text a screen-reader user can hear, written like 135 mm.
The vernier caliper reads 2.5 mm
